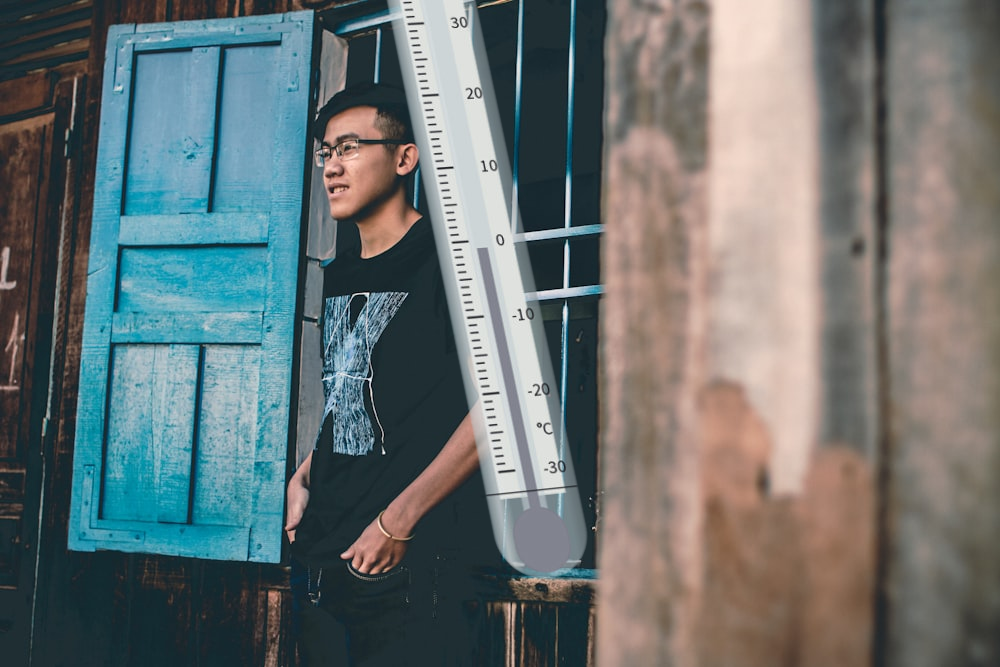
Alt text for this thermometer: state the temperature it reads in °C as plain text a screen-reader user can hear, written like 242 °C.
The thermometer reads -1 °C
